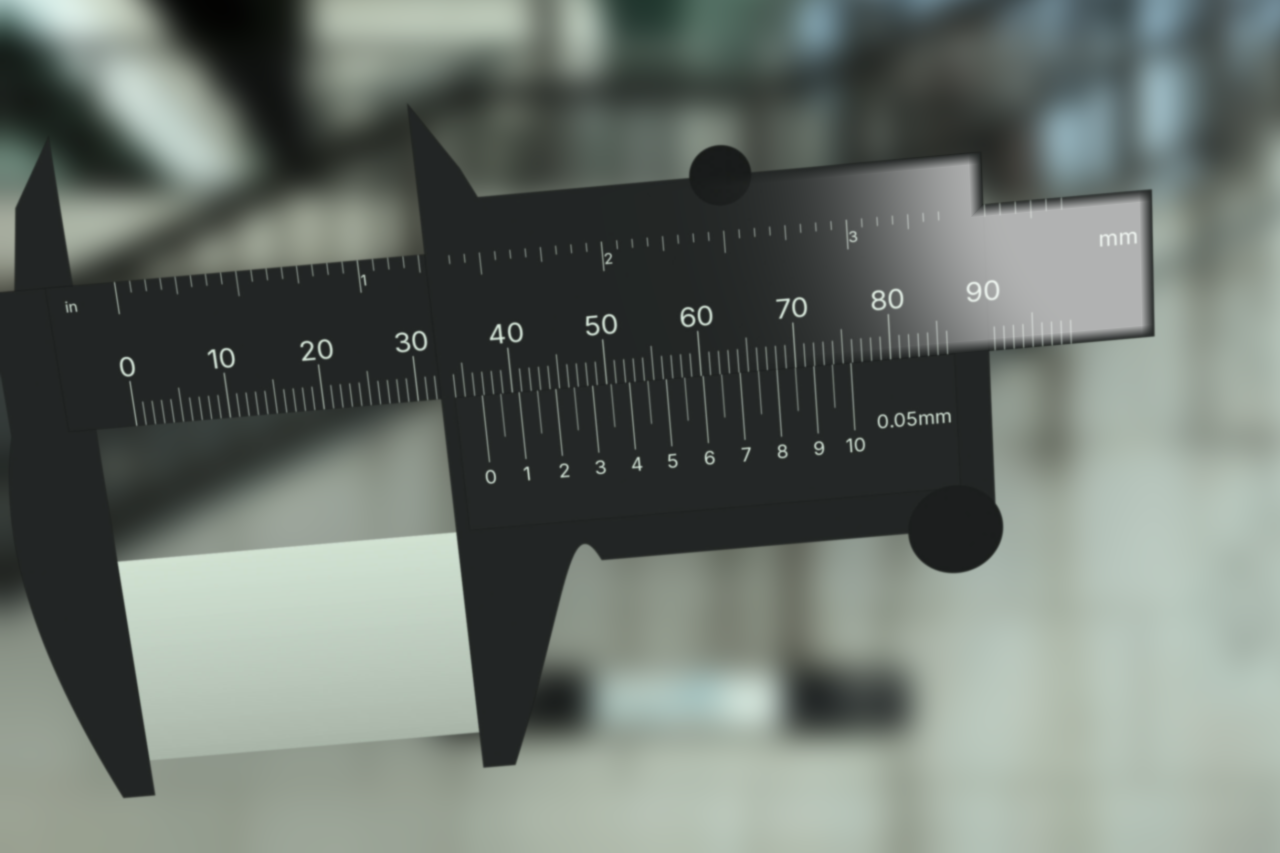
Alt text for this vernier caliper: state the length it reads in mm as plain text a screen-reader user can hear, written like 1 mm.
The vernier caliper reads 36.8 mm
